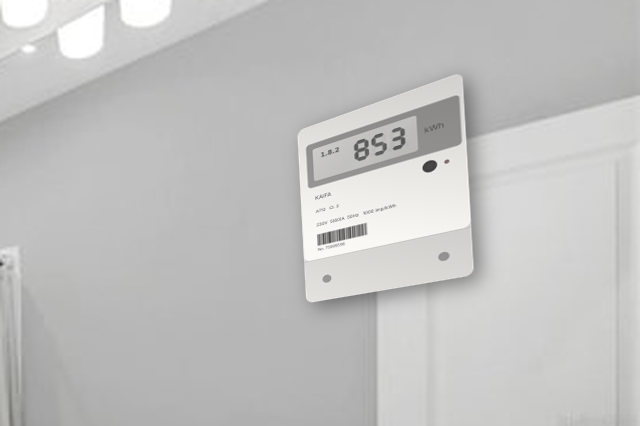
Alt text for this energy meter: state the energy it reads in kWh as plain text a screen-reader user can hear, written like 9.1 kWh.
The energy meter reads 853 kWh
